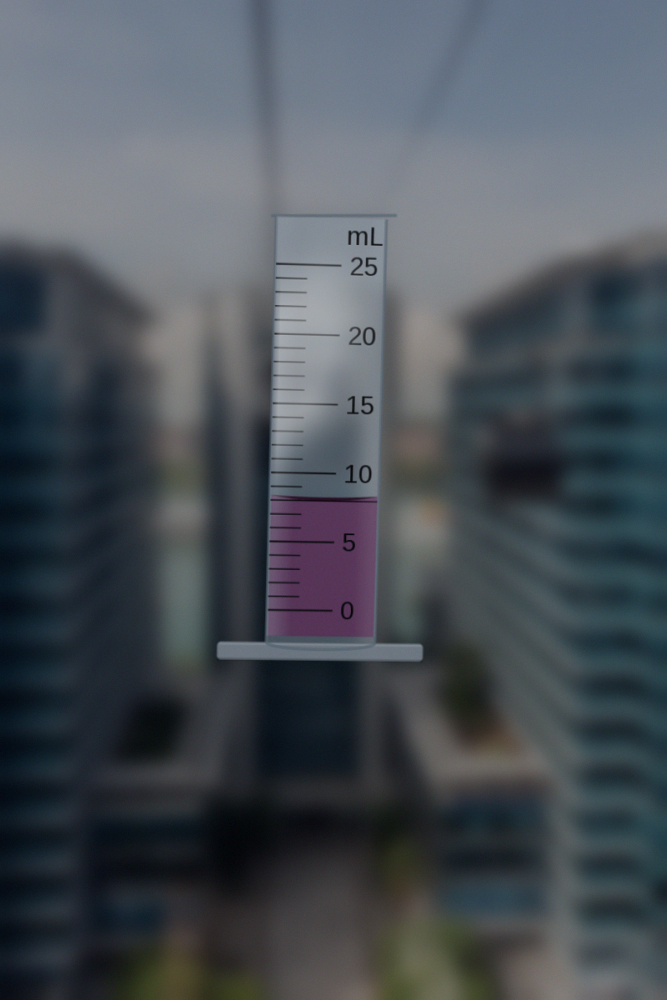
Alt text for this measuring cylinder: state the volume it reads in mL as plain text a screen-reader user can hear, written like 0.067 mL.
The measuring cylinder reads 8 mL
